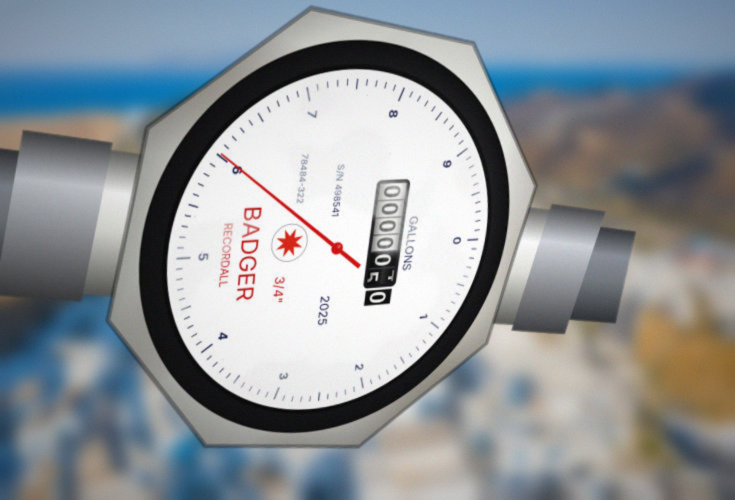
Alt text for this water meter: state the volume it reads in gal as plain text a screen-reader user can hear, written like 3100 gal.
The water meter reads 46.0 gal
